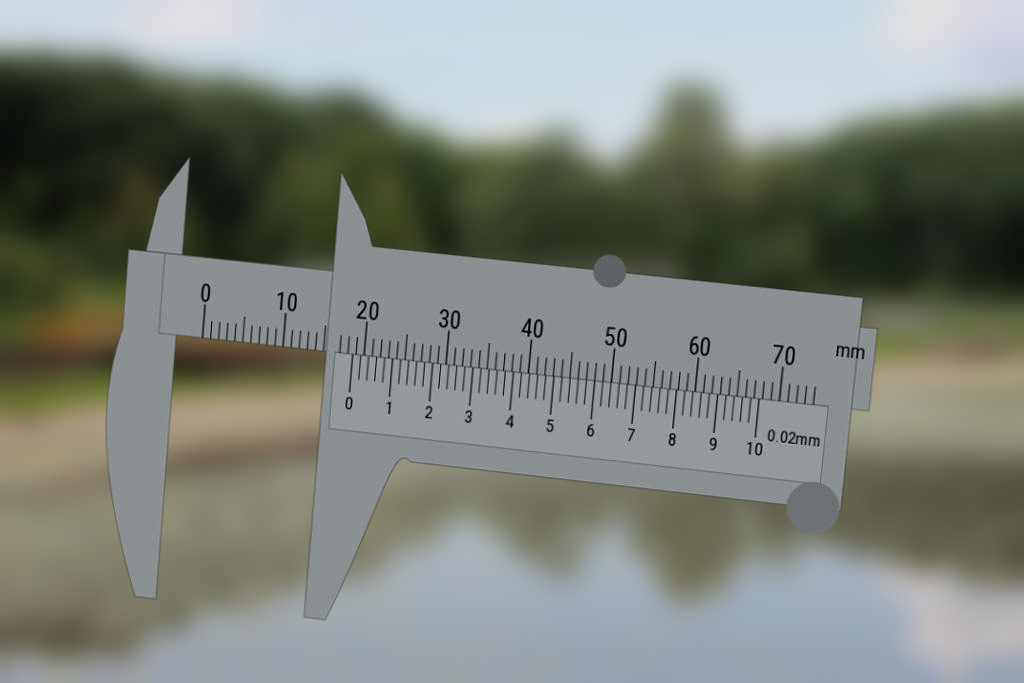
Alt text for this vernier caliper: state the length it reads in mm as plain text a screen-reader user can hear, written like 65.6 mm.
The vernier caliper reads 18.6 mm
